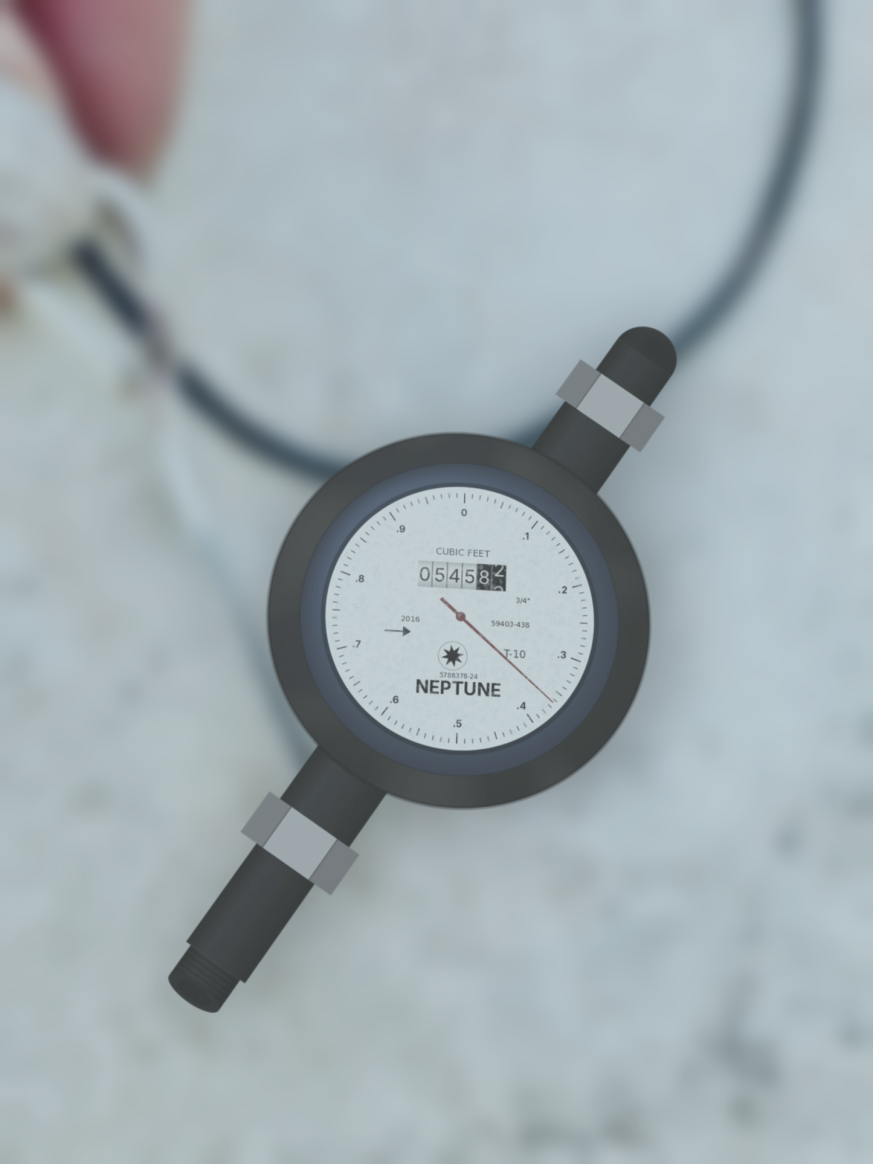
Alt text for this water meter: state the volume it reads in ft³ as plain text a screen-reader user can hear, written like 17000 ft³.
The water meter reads 54582.36 ft³
